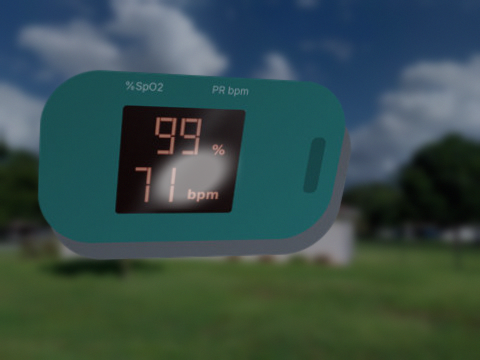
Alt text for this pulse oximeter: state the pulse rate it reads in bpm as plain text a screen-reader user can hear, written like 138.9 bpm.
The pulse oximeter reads 71 bpm
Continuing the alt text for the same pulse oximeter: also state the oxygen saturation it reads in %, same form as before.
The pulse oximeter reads 99 %
